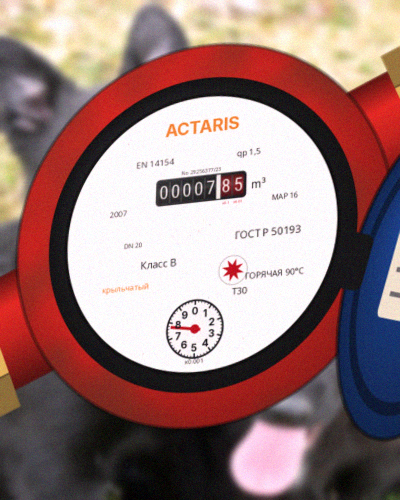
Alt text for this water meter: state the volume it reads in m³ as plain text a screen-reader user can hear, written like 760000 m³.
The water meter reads 7.857 m³
